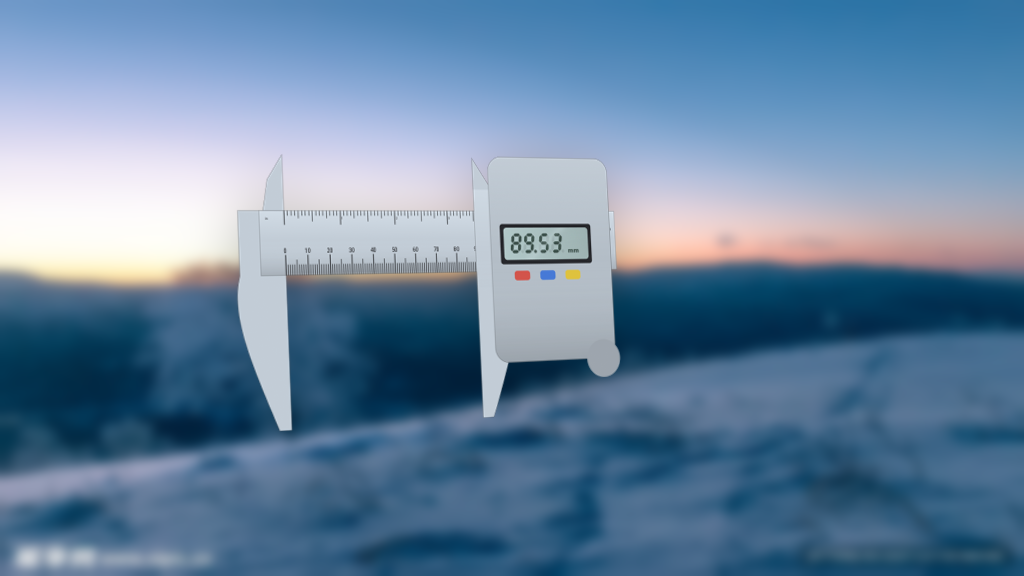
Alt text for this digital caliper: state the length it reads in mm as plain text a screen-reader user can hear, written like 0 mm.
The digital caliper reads 89.53 mm
